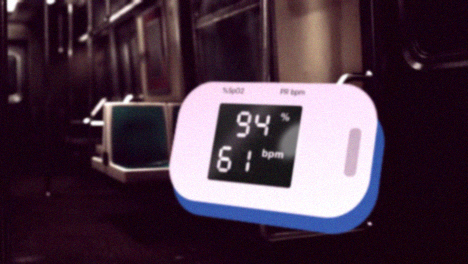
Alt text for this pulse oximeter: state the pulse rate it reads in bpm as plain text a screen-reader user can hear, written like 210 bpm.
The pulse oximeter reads 61 bpm
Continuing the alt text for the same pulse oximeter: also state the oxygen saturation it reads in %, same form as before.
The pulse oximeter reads 94 %
